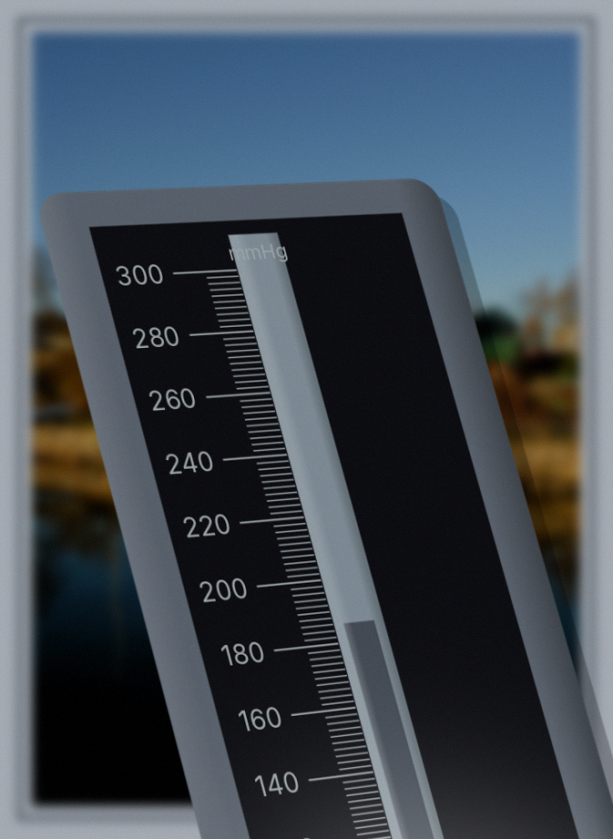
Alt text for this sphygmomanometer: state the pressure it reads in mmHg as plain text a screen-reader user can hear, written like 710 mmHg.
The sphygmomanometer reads 186 mmHg
